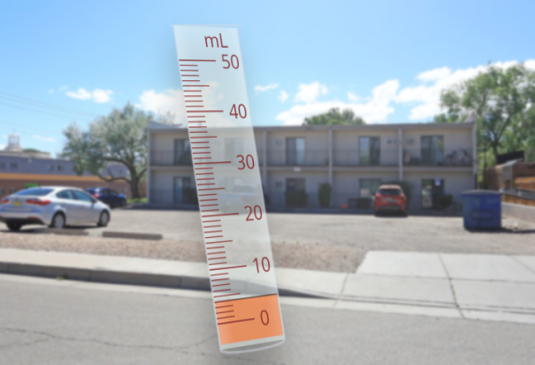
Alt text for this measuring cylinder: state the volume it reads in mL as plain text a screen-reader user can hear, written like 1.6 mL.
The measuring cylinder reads 4 mL
